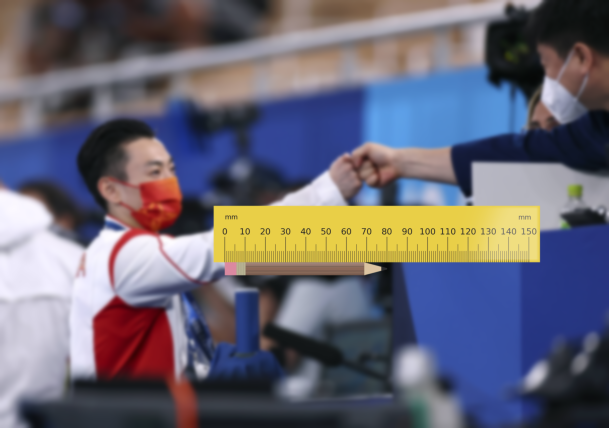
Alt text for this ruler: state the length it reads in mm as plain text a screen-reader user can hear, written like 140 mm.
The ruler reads 80 mm
